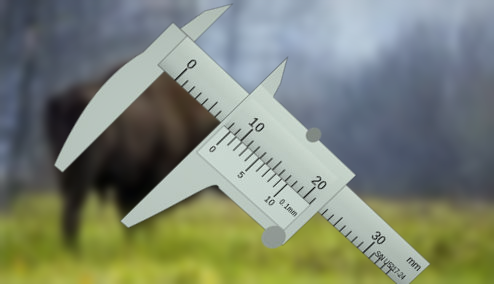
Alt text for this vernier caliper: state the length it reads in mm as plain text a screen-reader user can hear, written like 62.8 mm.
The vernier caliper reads 8.4 mm
